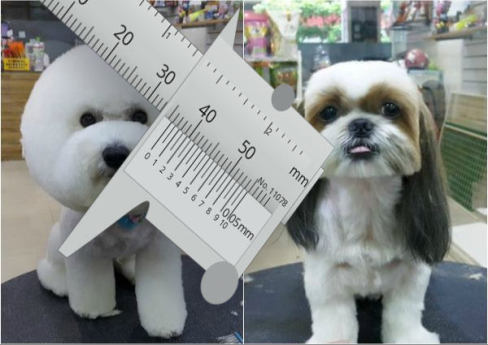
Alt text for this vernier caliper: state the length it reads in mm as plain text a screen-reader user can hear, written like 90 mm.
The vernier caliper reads 35.8 mm
